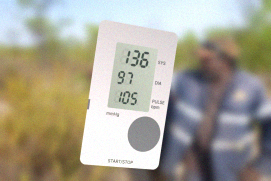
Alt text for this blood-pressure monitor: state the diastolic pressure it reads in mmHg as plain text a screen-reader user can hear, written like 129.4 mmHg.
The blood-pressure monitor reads 97 mmHg
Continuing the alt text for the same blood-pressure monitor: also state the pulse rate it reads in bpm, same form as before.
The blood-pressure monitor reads 105 bpm
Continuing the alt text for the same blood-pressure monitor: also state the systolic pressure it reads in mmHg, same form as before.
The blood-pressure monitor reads 136 mmHg
